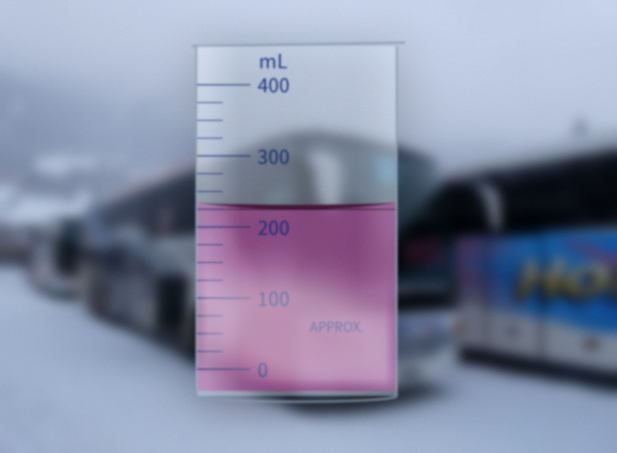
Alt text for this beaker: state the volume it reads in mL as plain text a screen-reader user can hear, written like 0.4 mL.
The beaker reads 225 mL
